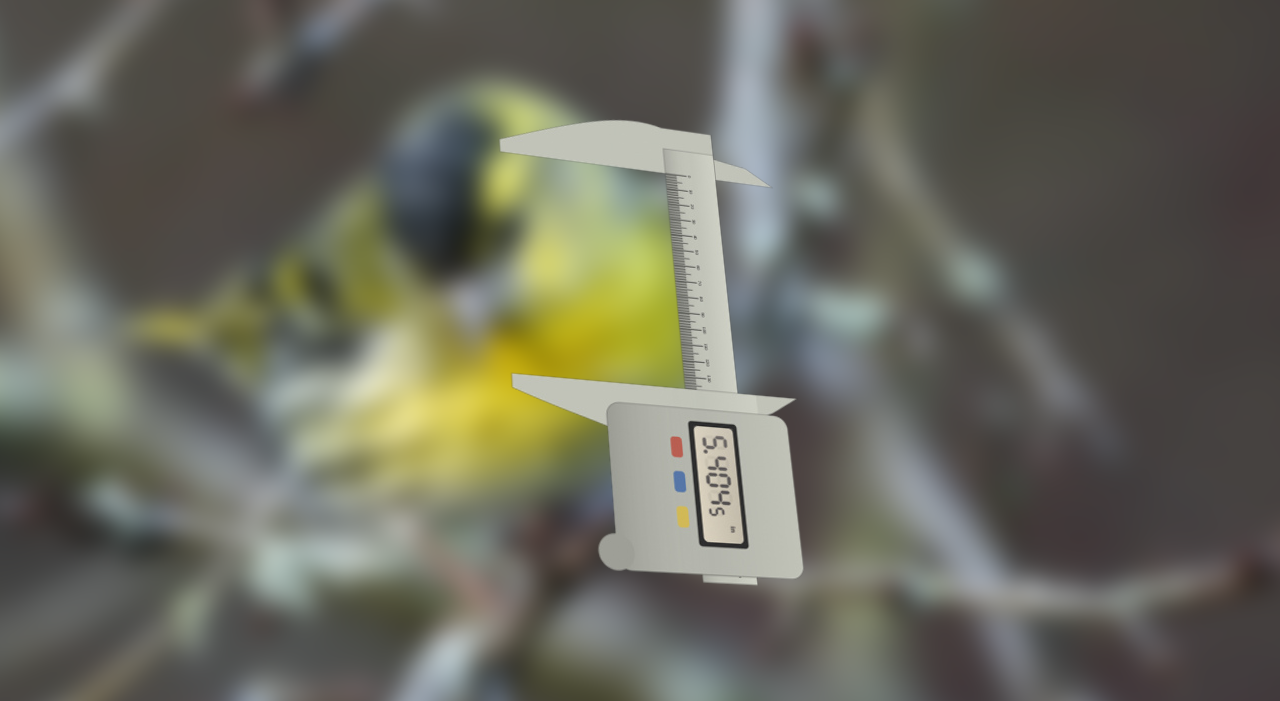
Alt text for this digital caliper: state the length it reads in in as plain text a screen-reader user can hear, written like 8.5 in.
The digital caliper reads 5.4045 in
